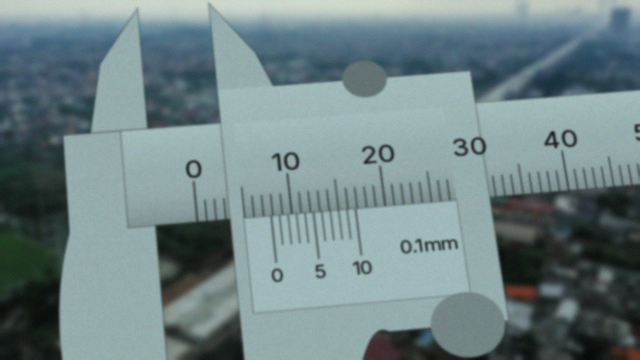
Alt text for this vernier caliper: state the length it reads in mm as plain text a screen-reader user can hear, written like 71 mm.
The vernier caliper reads 7.8 mm
